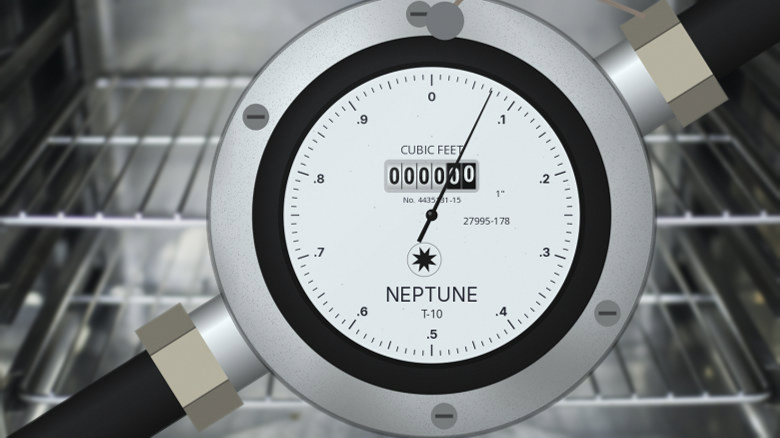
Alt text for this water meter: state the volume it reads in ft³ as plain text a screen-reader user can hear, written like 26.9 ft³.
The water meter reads 0.07 ft³
